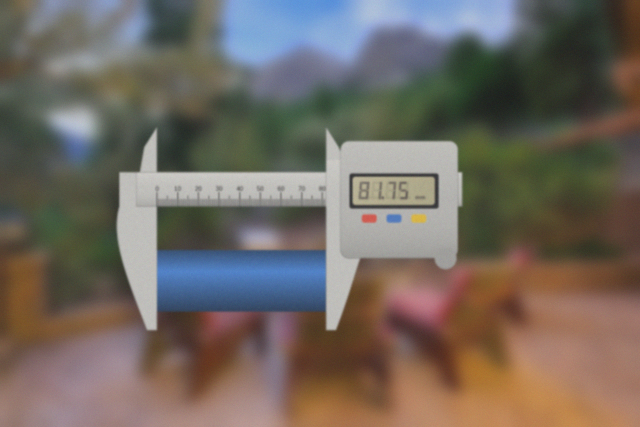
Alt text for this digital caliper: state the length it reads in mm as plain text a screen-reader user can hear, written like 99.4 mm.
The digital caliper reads 81.75 mm
